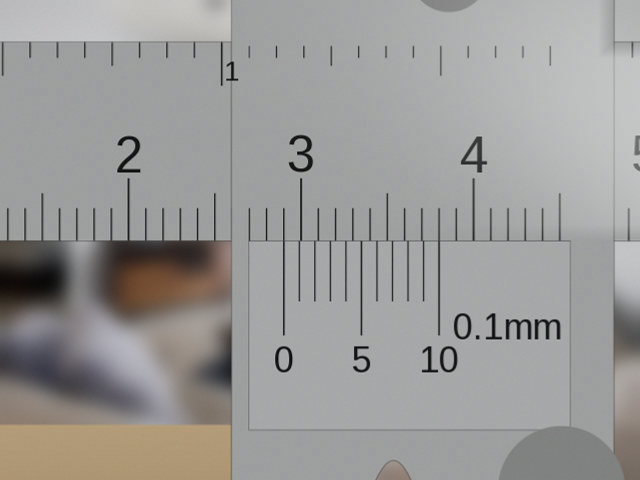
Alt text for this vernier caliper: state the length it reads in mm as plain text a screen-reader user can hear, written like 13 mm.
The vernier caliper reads 29.0 mm
